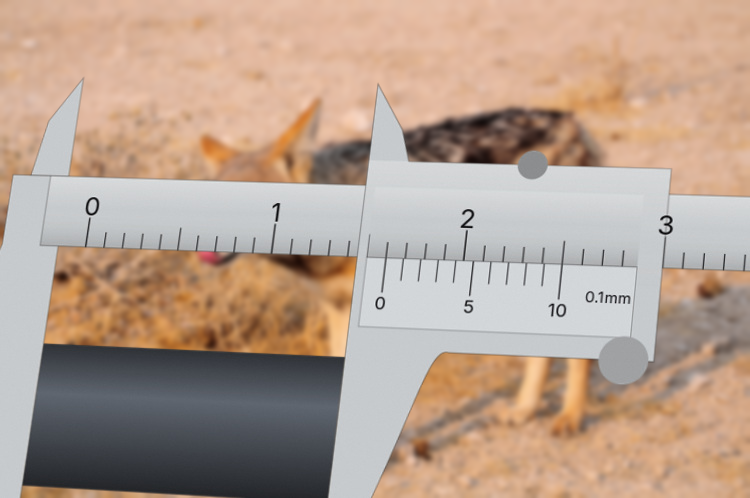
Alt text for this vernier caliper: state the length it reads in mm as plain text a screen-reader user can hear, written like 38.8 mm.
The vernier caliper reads 16.0 mm
